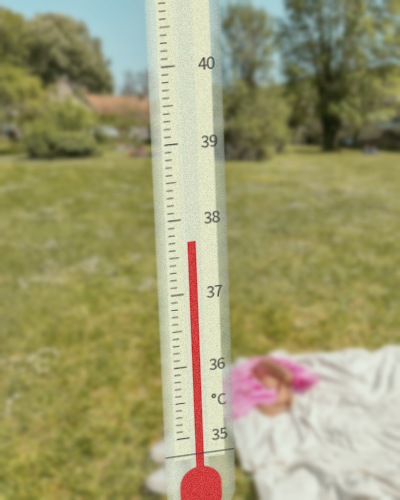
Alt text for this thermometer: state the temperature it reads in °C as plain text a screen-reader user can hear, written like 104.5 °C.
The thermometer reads 37.7 °C
